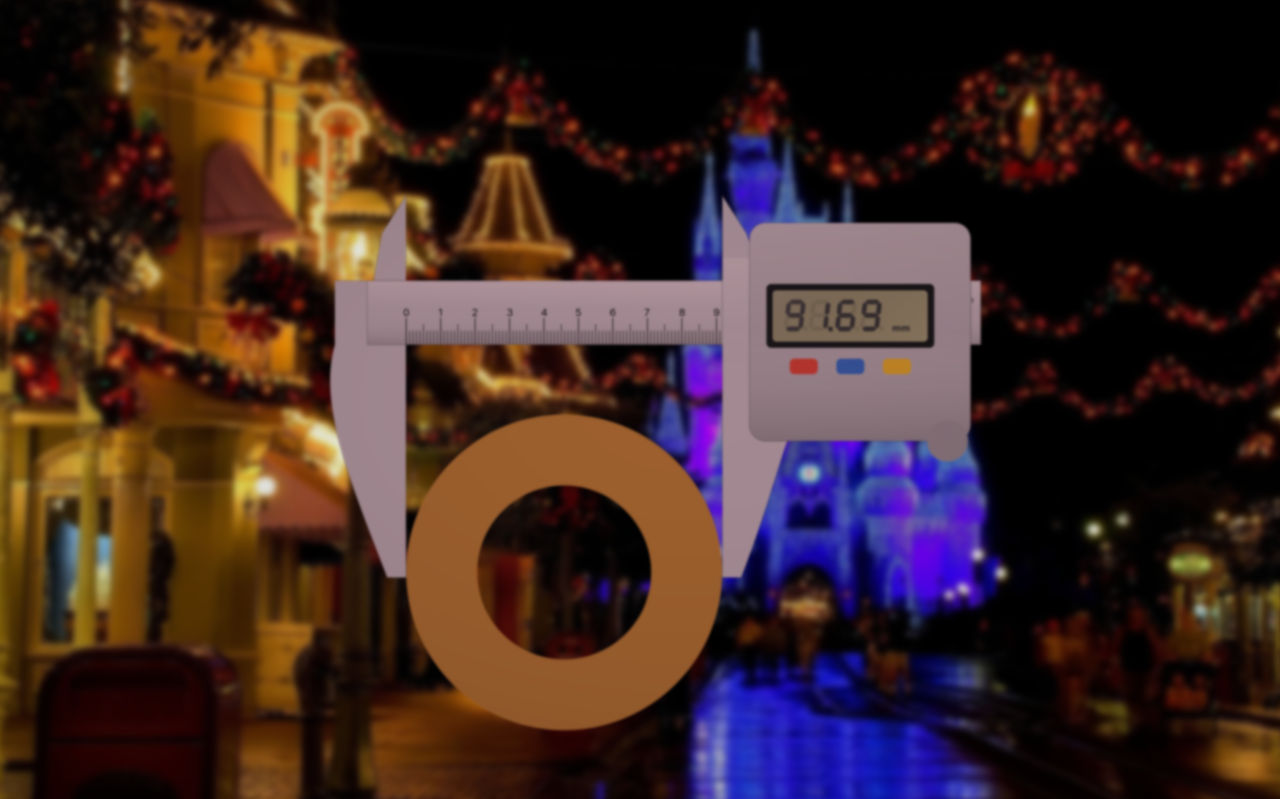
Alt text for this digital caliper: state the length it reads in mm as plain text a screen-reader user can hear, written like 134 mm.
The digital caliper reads 91.69 mm
